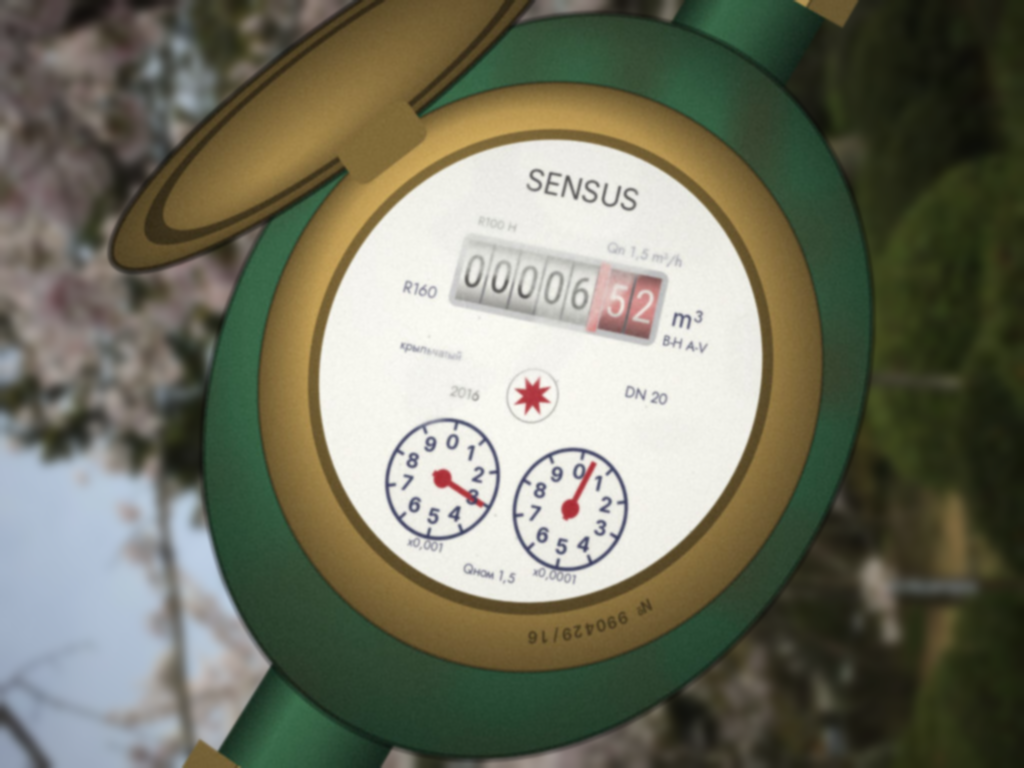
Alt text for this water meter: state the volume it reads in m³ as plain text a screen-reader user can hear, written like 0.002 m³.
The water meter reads 6.5230 m³
